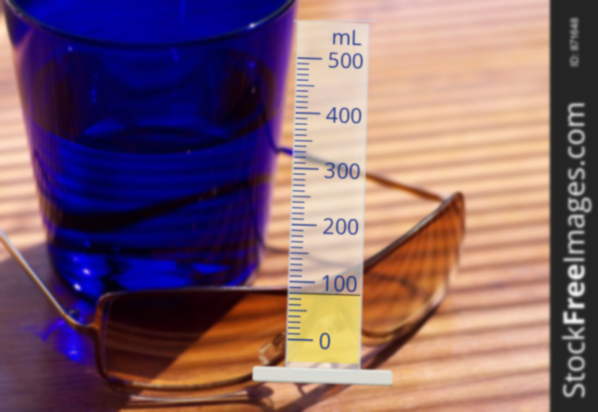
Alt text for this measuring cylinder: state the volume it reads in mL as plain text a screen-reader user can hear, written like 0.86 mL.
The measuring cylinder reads 80 mL
